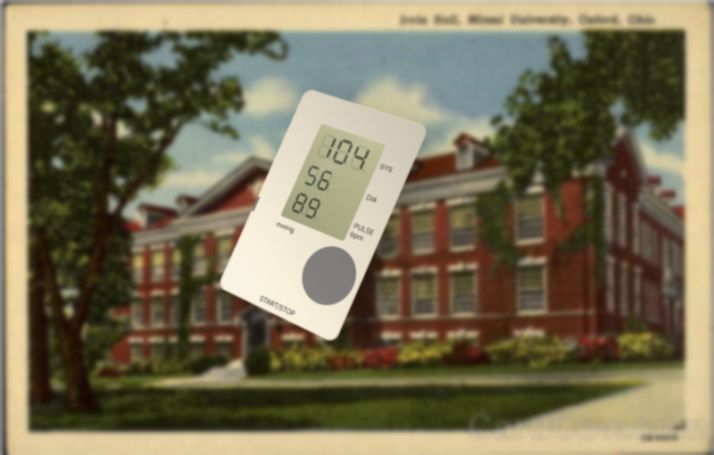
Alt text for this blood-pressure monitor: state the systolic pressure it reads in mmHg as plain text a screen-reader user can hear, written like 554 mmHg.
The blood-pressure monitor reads 104 mmHg
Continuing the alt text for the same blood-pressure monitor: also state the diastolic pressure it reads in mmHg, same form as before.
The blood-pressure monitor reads 56 mmHg
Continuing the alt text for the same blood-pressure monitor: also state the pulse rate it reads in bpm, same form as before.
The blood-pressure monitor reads 89 bpm
